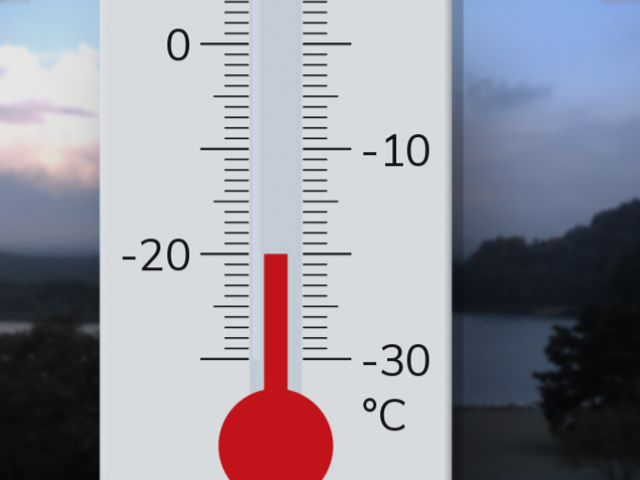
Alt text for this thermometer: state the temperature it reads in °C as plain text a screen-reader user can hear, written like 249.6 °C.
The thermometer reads -20 °C
